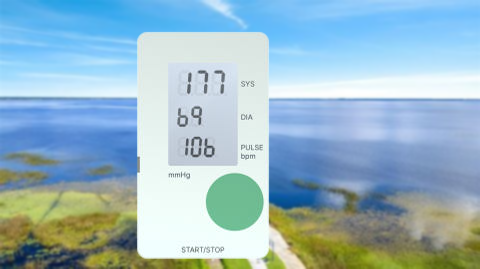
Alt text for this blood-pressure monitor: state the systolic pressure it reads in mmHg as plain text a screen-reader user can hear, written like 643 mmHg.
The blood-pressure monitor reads 177 mmHg
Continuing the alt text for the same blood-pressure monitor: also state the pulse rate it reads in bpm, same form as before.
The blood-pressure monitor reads 106 bpm
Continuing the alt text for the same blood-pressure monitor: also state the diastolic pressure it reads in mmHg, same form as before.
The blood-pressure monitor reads 69 mmHg
